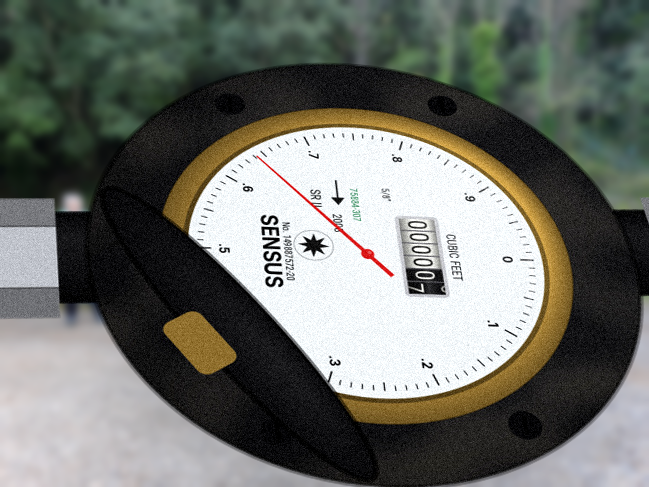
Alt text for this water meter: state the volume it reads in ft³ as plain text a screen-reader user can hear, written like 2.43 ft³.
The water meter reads 6.64 ft³
